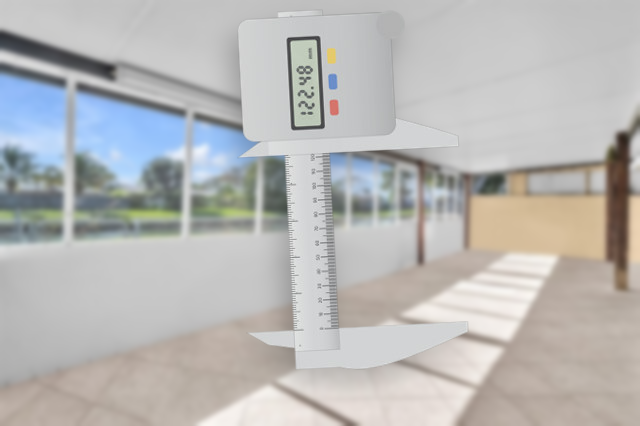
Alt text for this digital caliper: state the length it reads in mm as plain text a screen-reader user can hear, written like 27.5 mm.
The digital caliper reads 122.48 mm
